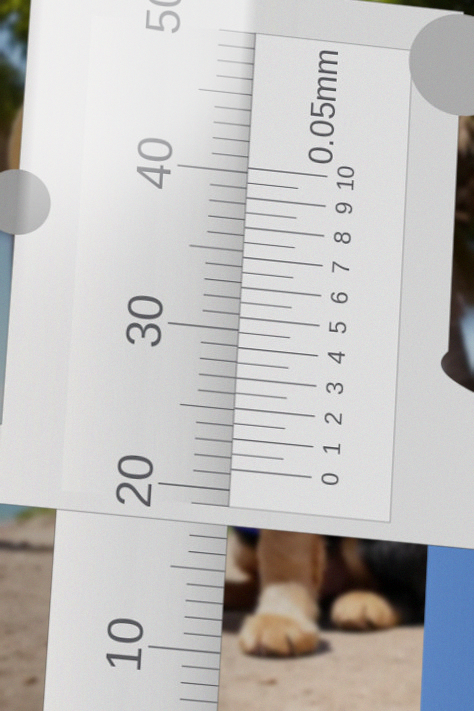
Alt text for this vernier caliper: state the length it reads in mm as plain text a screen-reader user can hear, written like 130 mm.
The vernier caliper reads 21.3 mm
